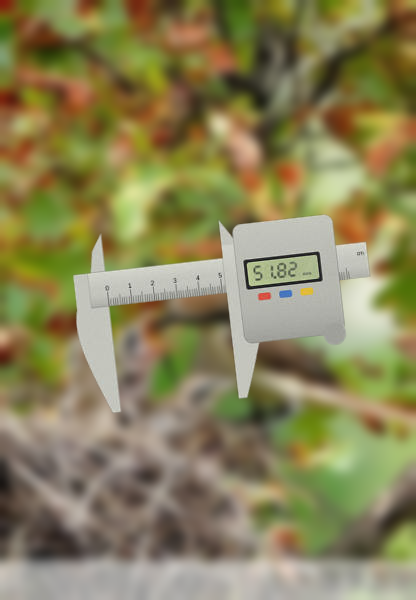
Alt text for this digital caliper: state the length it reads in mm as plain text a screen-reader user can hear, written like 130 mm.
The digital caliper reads 51.82 mm
